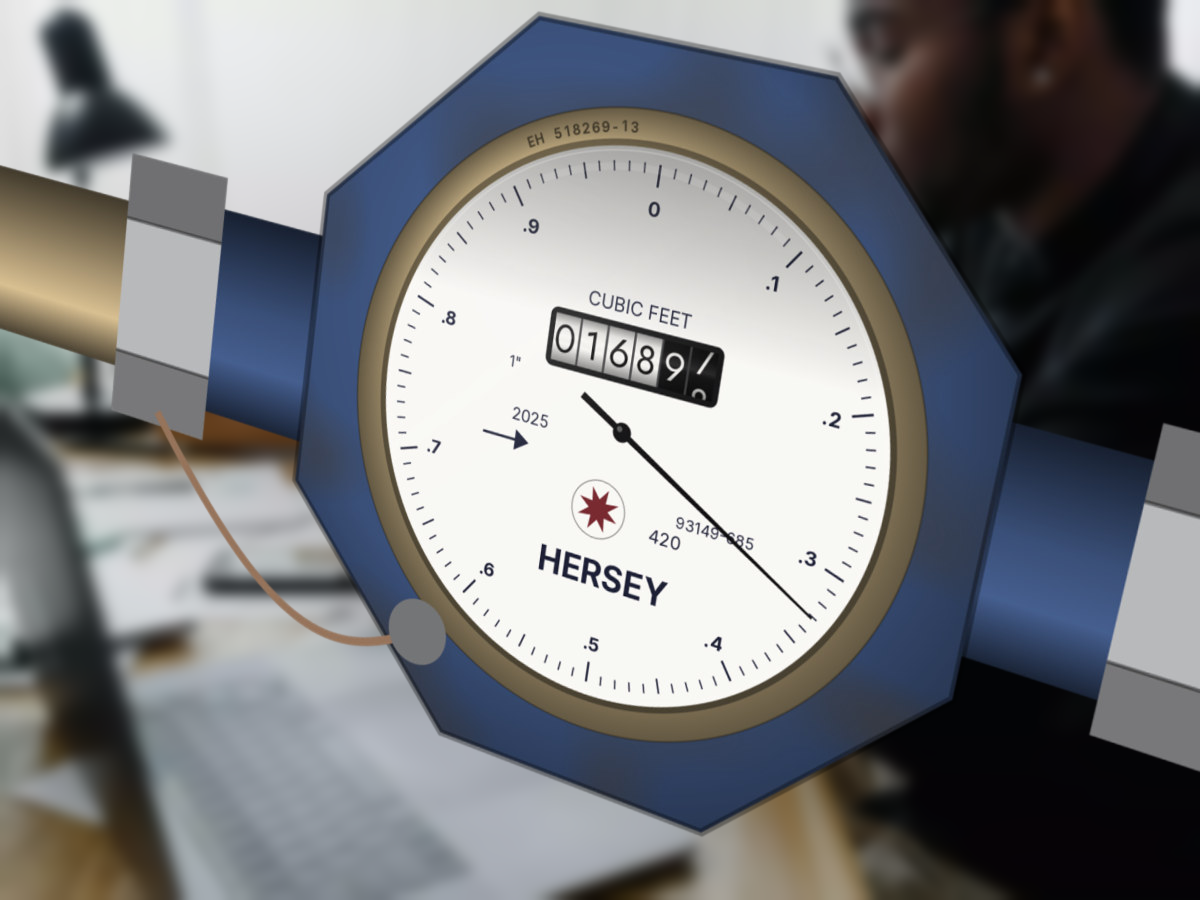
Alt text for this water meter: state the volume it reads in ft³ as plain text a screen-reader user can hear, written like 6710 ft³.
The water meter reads 16897.33 ft³
